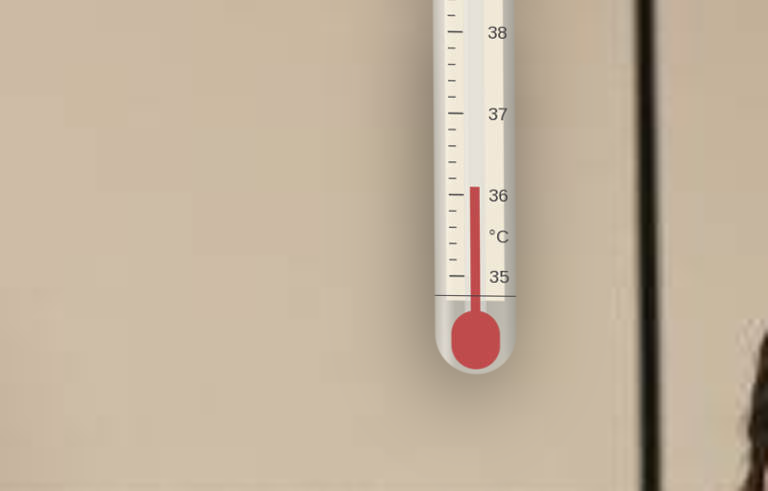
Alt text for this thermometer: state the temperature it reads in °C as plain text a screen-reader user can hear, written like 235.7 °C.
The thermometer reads 36.1 °C
